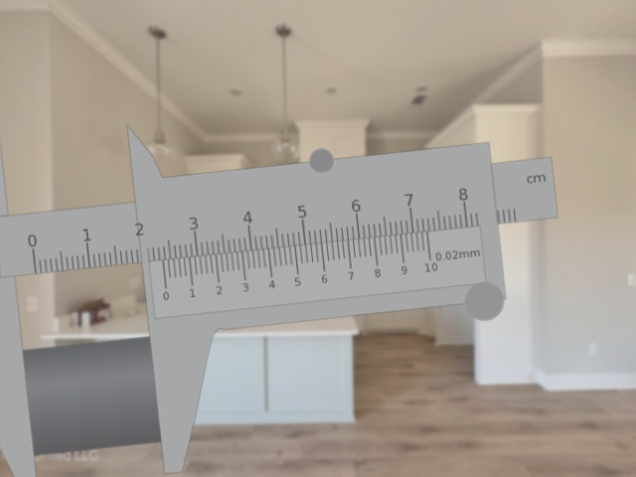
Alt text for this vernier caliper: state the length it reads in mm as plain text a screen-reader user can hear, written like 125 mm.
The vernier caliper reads 23.6 mm
